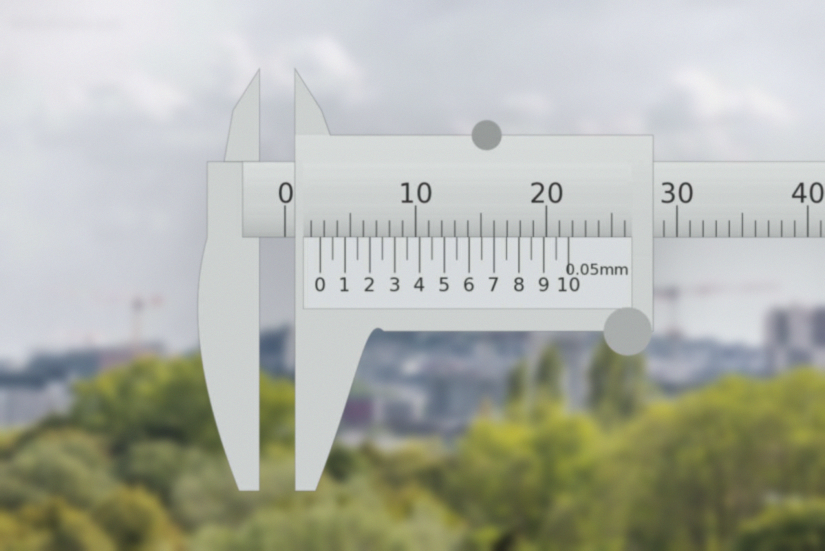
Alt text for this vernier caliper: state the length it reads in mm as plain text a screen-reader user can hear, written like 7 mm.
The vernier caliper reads 2.7 mm
